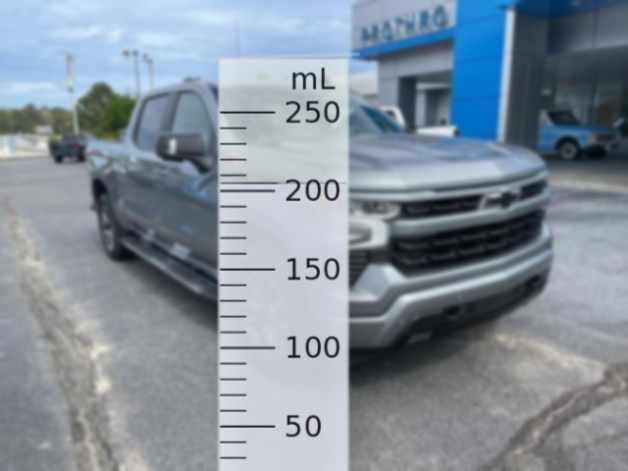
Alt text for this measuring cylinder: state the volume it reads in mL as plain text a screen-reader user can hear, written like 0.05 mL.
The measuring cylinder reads 205 mL
